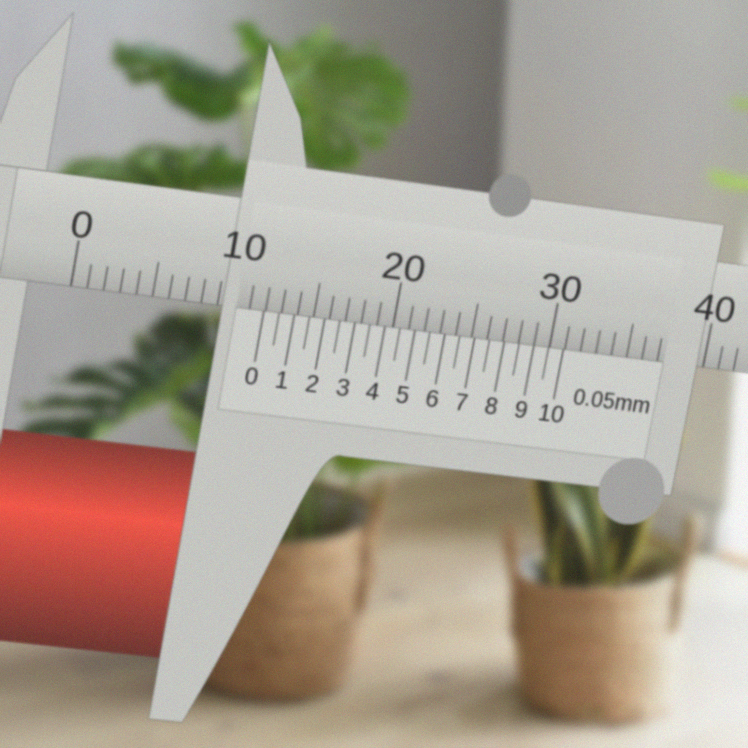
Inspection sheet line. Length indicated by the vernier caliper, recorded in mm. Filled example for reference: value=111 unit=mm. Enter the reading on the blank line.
value=11.9 unit=mm
